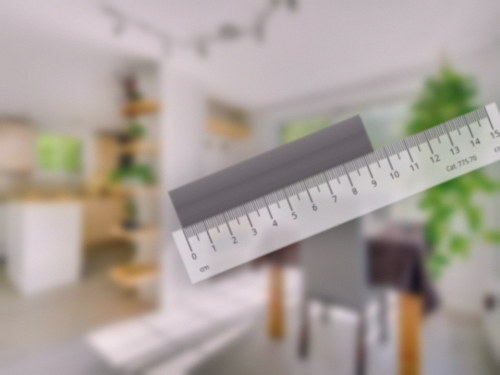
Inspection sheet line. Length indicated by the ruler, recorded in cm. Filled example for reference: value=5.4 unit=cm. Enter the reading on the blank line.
value=9.5 unit=cm
